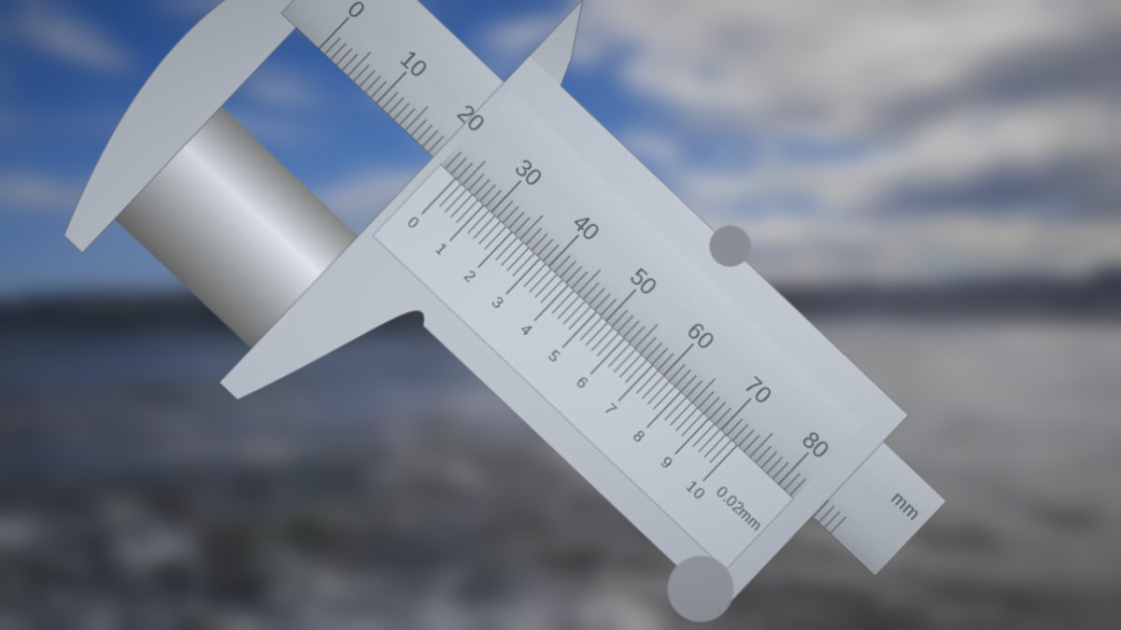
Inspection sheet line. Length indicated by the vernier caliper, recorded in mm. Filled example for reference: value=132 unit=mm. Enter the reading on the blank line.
value=23.8 unit=mm
